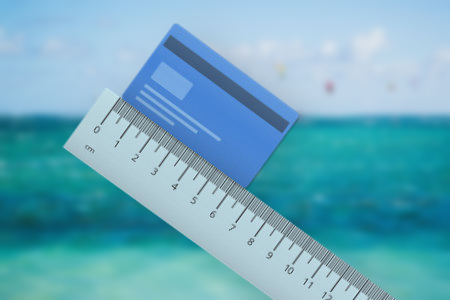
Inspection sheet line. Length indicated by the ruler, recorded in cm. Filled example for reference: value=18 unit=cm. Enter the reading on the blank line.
value=6.5 unit=cm
